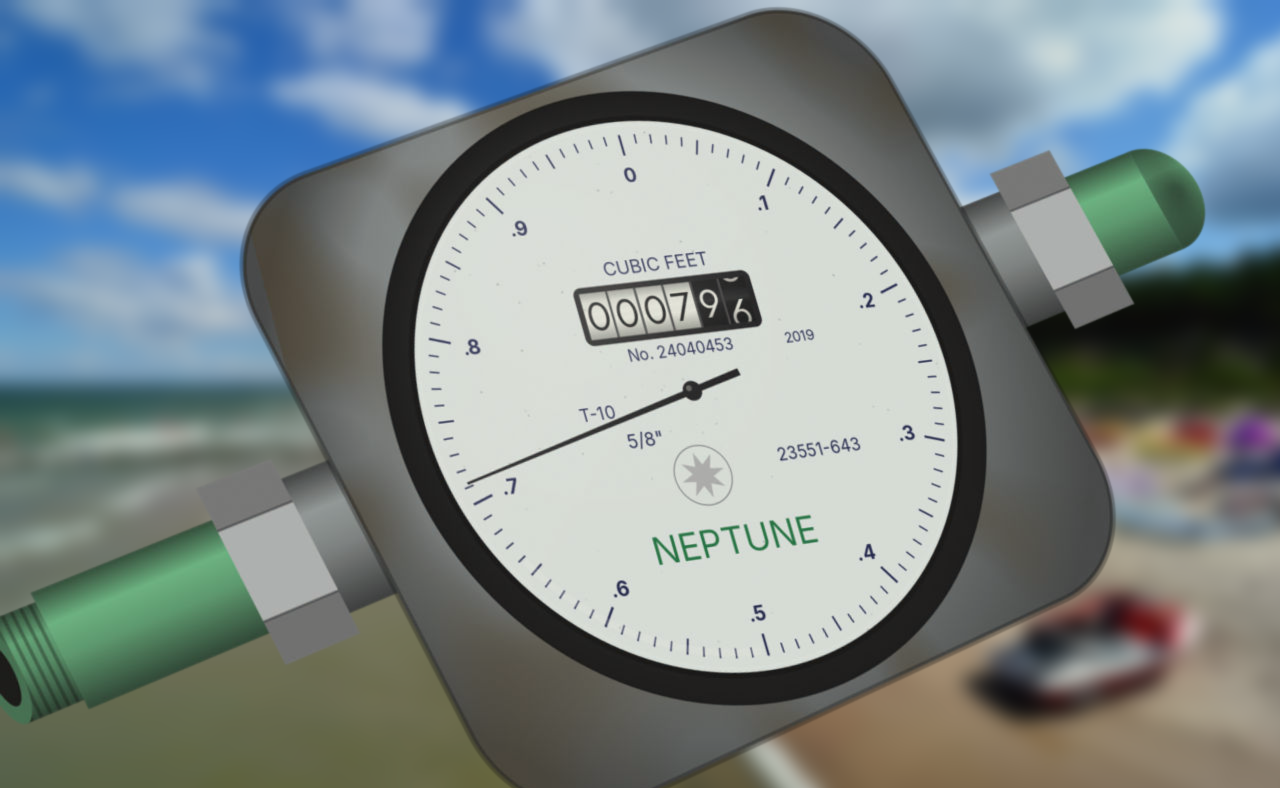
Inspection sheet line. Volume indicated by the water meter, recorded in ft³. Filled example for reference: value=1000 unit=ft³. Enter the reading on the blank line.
value=795.71 unit=ft³
